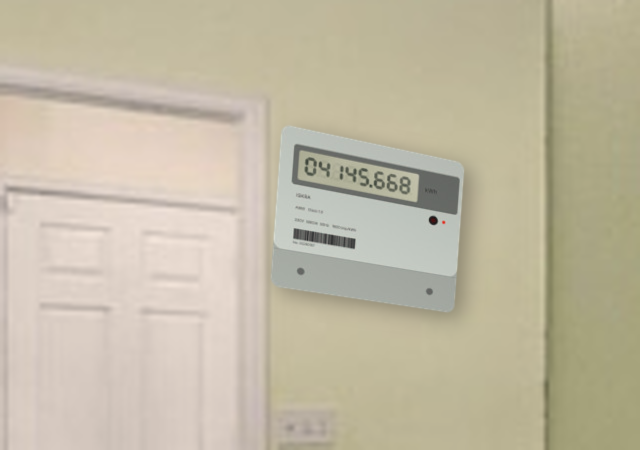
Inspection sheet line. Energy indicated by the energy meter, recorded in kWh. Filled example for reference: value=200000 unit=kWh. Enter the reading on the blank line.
value=4145.668 unit=kWh
